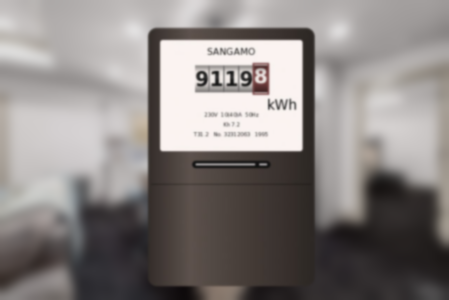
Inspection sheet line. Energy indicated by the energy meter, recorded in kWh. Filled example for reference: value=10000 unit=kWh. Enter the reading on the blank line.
value=9119.8 unit=kWh
